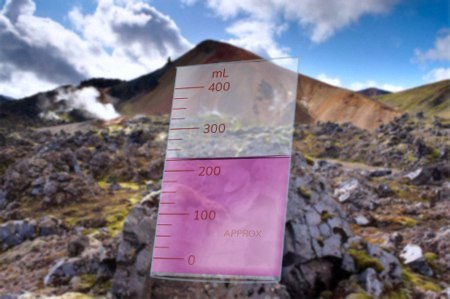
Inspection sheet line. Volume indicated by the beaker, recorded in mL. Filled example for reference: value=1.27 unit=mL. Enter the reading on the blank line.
value=225 unit=mL
